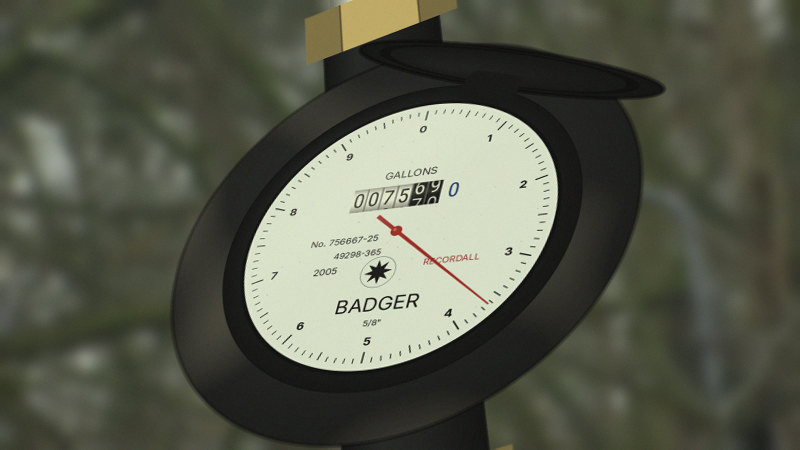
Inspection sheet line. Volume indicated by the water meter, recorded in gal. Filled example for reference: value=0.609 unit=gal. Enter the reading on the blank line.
value=75693.6 unit=gal
